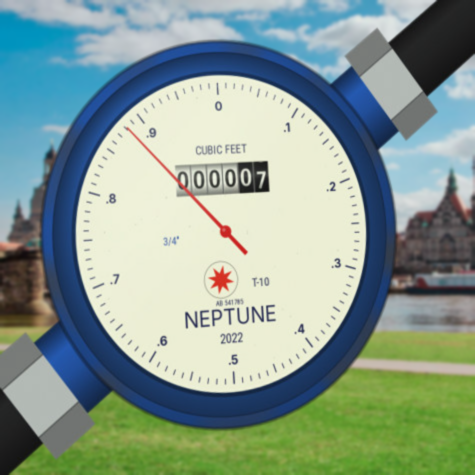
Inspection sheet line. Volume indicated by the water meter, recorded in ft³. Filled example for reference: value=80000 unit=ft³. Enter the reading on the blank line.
value=6.88 unit=ft³
